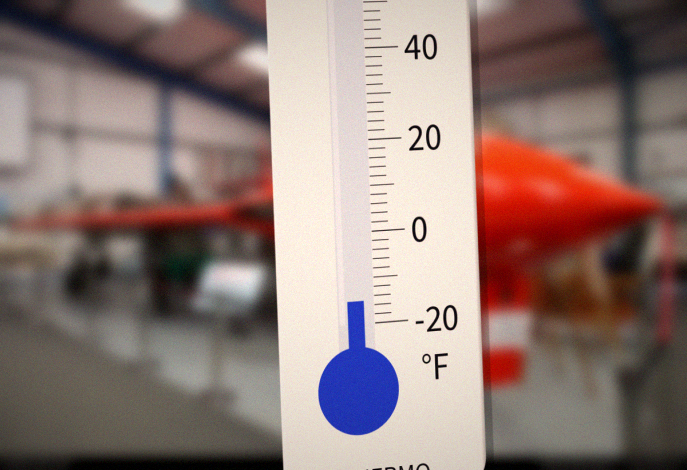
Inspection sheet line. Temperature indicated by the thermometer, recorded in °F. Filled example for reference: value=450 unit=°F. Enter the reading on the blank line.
value=-15 unit=°F
